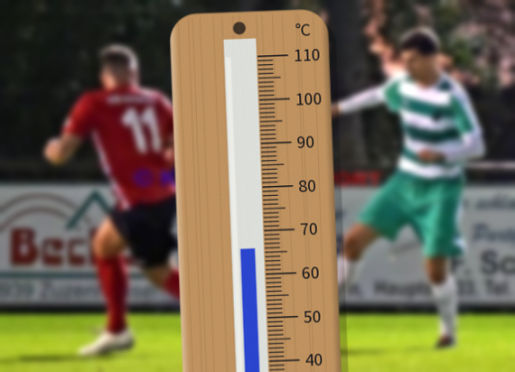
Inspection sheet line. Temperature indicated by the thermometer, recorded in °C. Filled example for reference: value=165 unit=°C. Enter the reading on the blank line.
value=66 unit=°C
